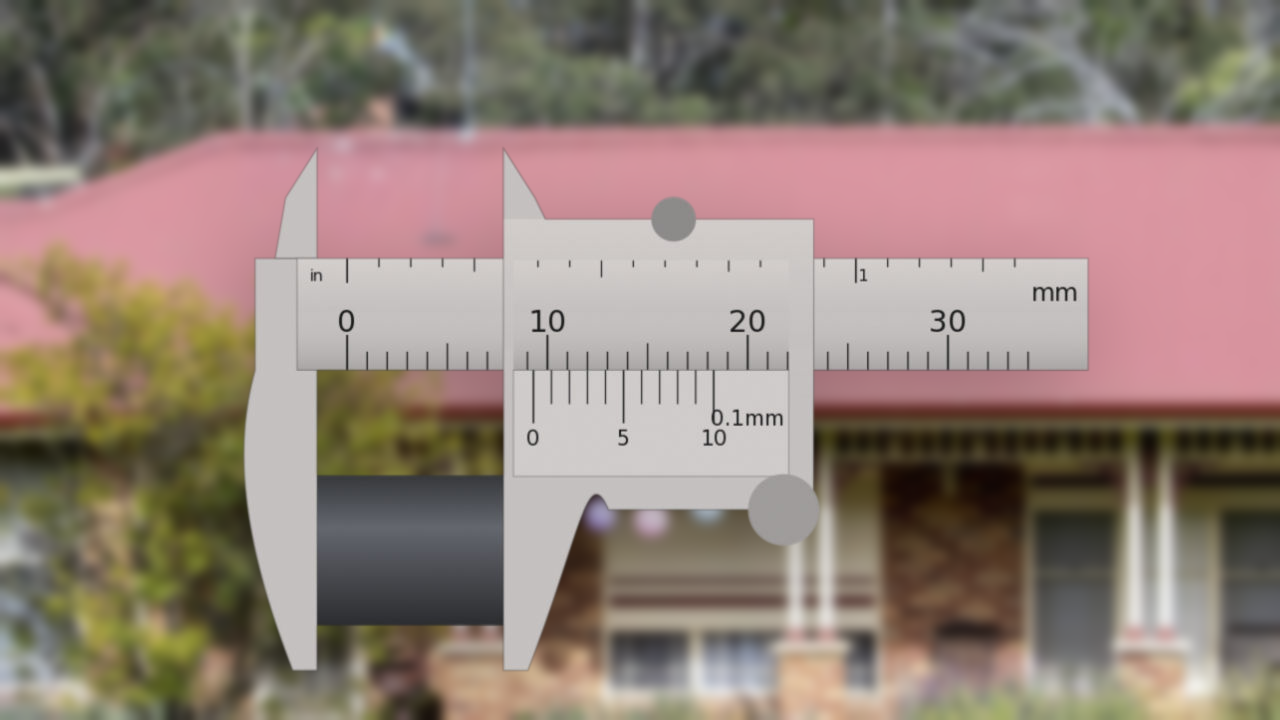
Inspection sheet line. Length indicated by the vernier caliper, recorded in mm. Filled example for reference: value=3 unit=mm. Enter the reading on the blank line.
value=9.3 unit=mm
